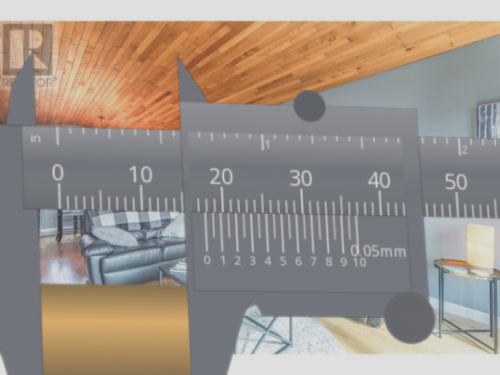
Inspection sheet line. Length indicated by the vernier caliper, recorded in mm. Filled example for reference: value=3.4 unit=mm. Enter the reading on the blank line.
value=17.8 unit=mm
